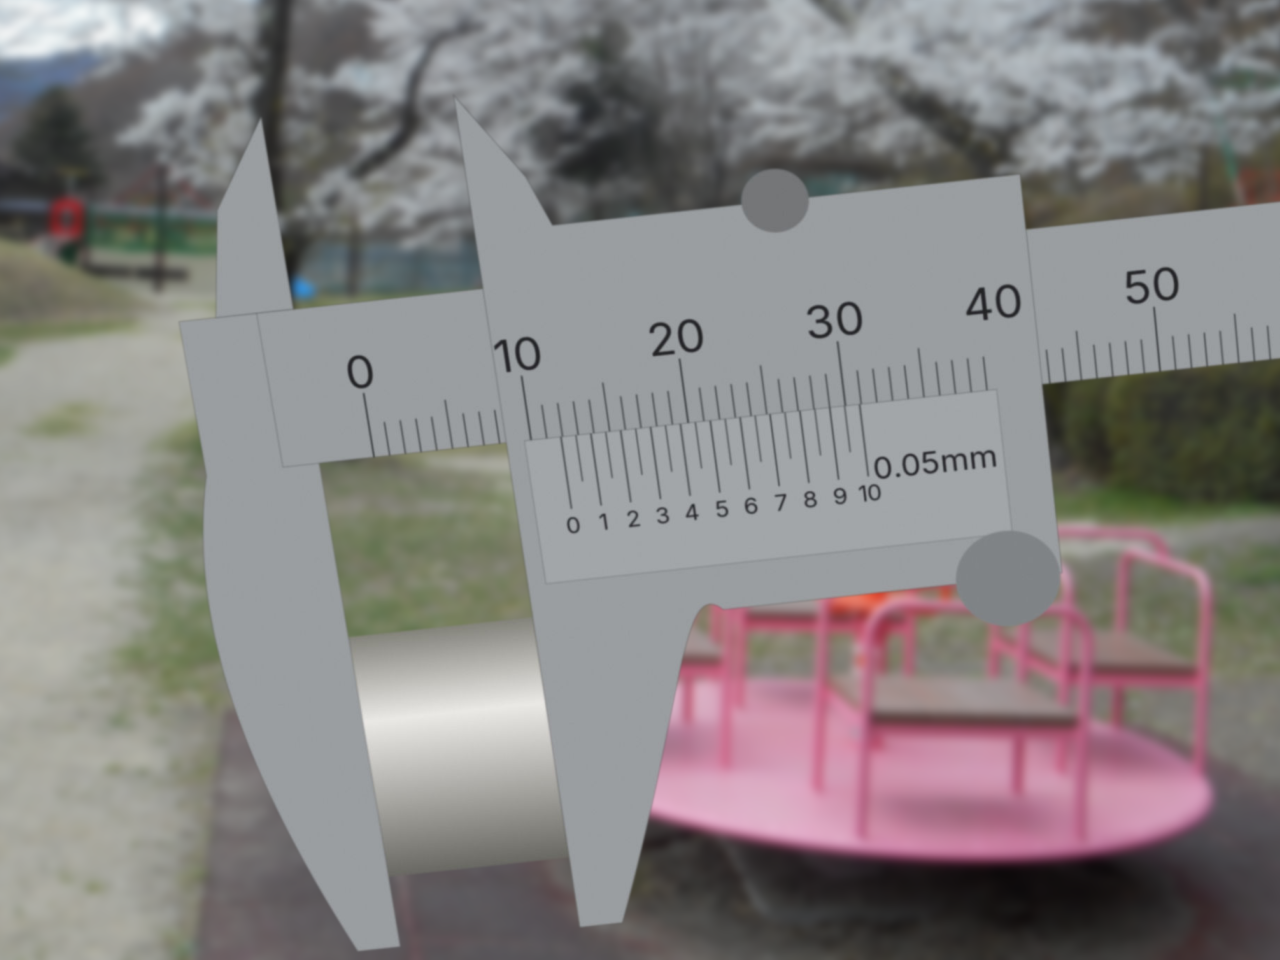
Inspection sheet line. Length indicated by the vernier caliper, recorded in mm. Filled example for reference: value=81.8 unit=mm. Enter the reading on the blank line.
value=11.9 unit=mm
